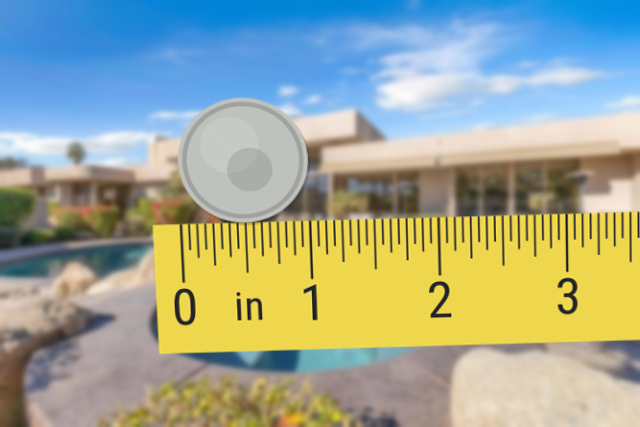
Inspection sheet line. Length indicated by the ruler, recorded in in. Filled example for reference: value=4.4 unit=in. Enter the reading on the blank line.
value=1 unit=in
